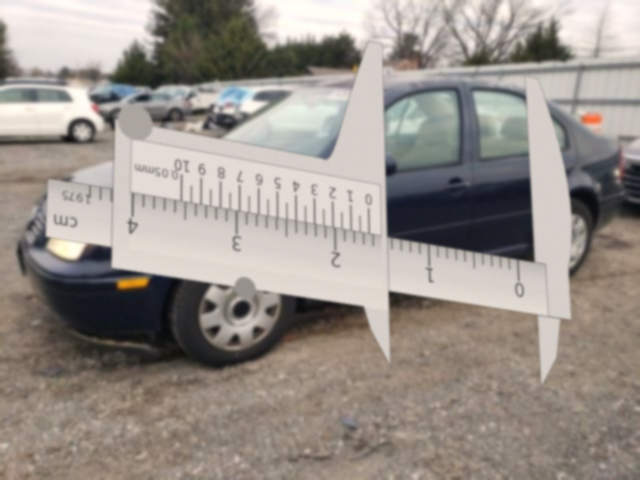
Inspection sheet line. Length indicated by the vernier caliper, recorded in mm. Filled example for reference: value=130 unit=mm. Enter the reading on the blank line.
value=16.4 unit=mm
